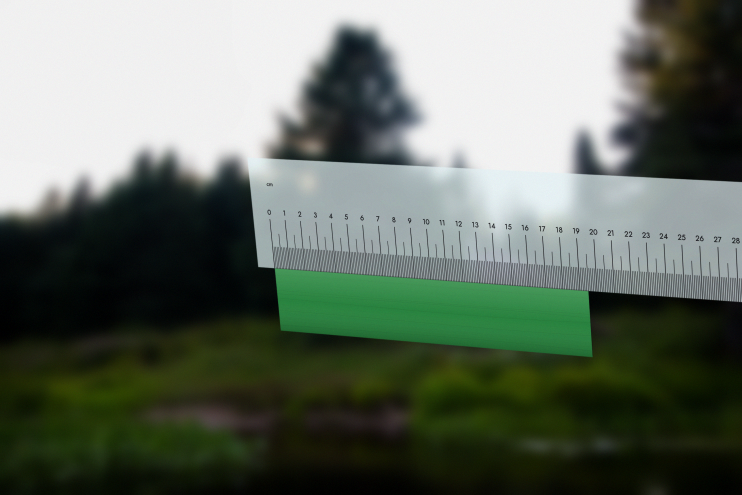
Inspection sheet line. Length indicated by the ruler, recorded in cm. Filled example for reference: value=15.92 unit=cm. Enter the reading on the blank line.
value=19.5 unit=cm
